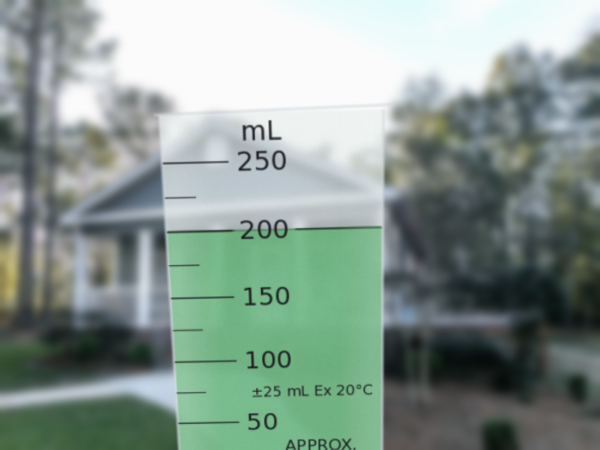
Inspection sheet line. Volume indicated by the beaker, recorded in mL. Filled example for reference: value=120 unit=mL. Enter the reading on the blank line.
value=200 unit=mL
